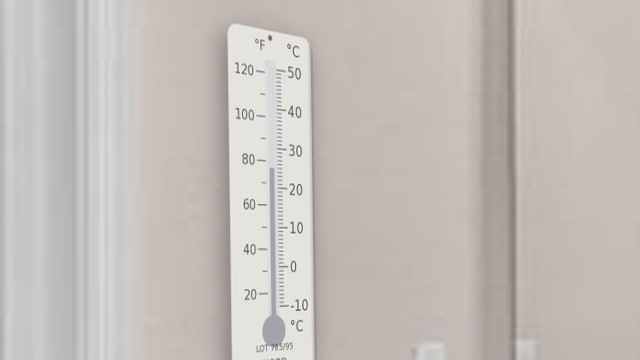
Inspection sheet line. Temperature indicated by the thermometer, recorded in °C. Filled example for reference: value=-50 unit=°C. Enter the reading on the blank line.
value=25 unit=°C
